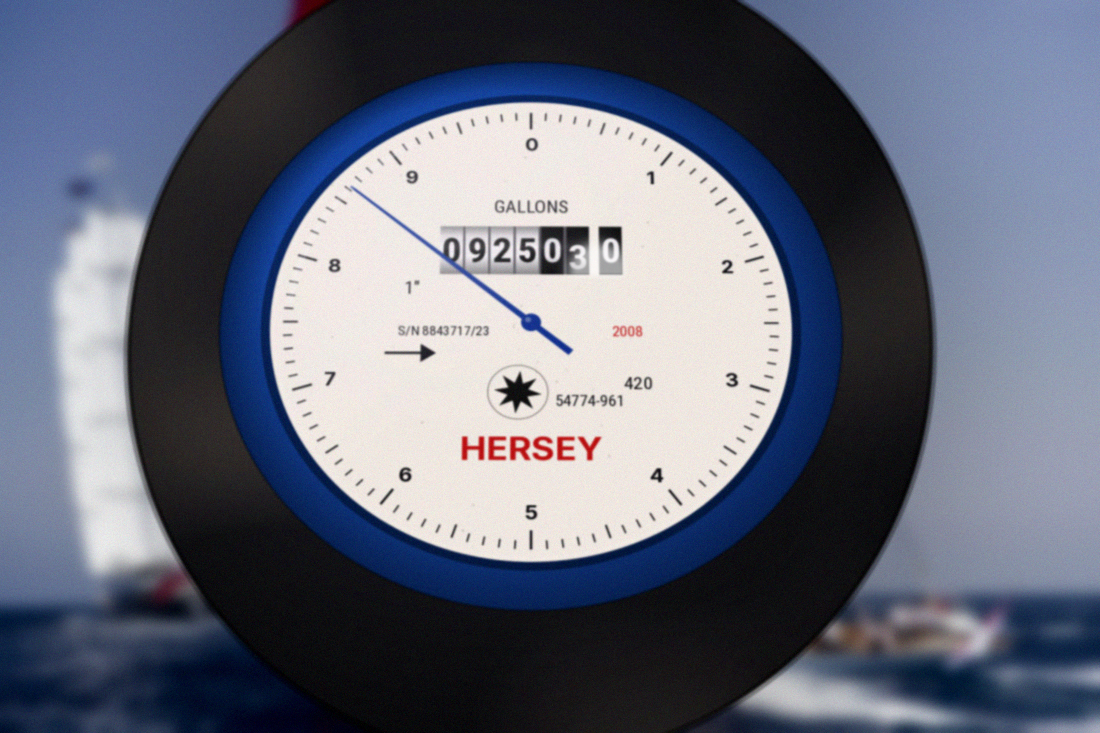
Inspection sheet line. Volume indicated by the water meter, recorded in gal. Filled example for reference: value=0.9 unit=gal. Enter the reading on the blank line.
value=925028.6 unit=gal
